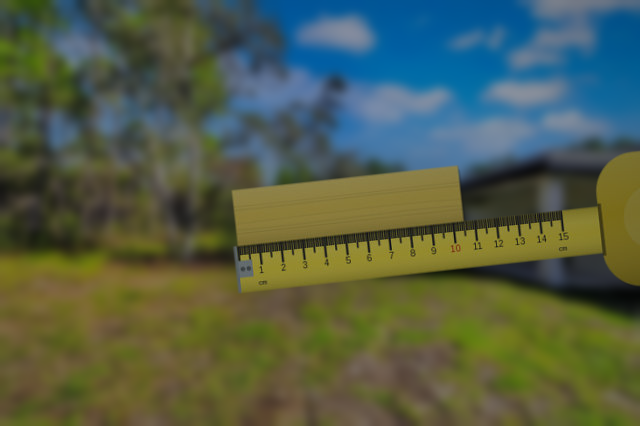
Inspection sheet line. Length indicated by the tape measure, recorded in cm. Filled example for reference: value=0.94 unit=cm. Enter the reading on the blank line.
value=10.5 unit=cm
